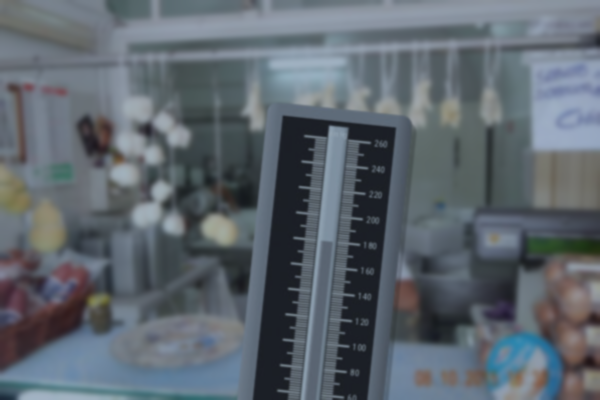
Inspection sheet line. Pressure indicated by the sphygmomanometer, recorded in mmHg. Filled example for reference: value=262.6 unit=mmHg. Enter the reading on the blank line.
value=180 unit=mmHg
